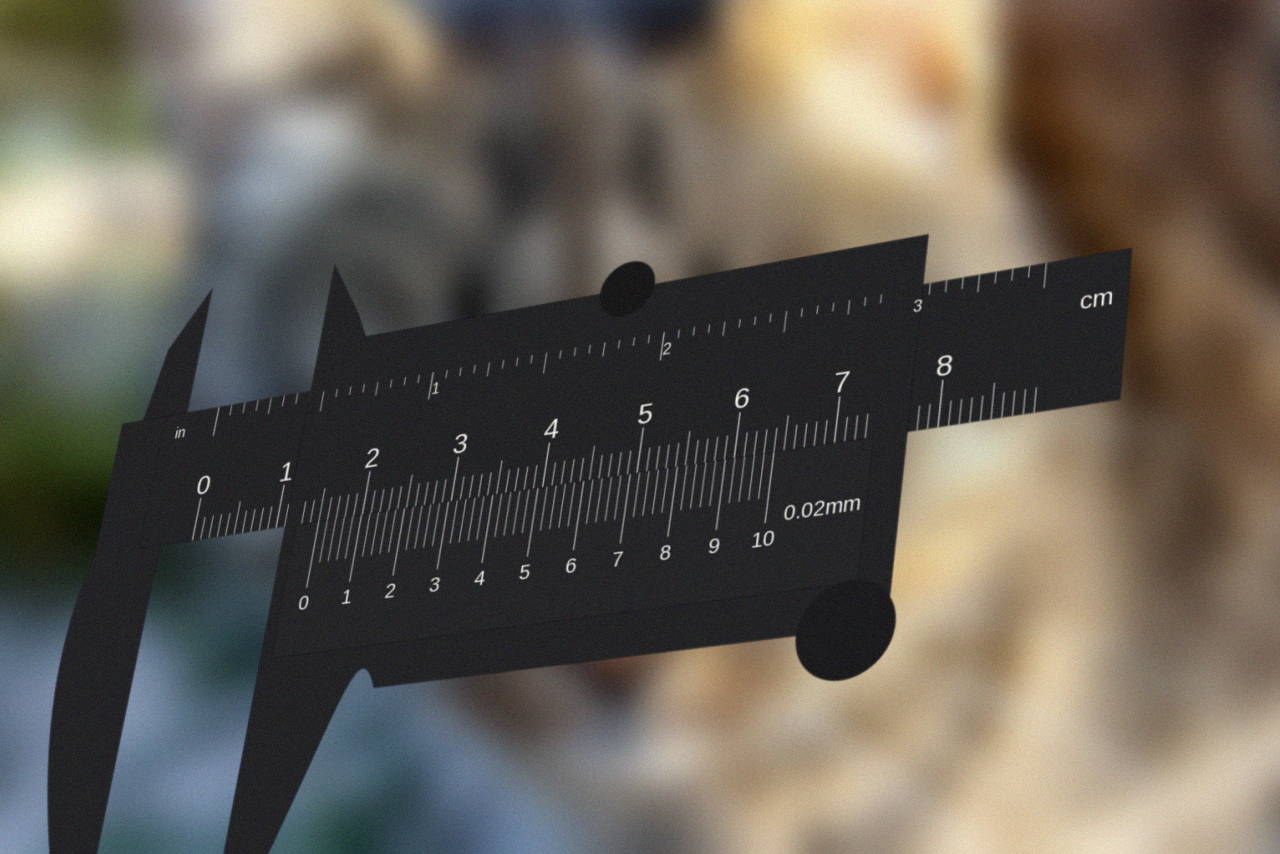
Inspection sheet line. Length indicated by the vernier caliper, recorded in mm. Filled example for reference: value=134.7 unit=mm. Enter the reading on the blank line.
value=15.0 unit=mm
